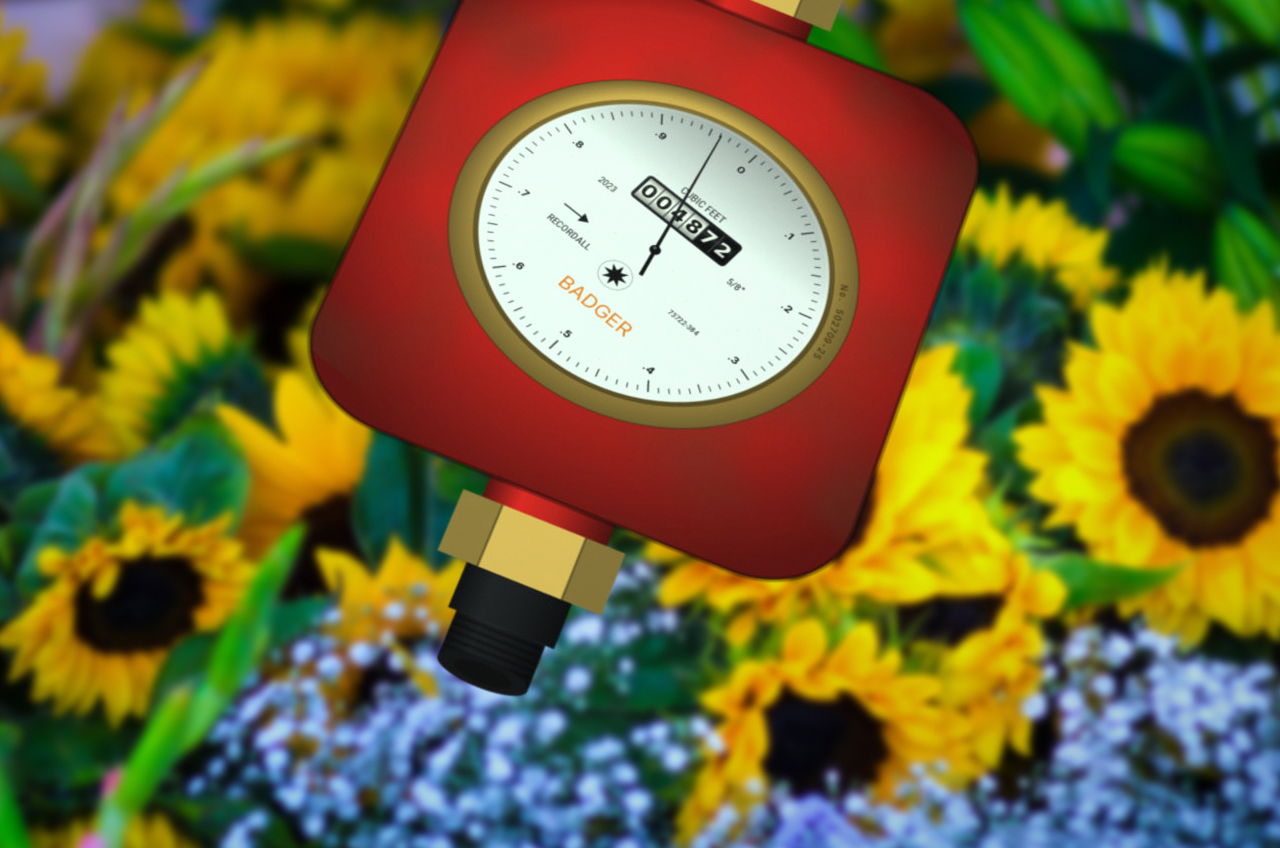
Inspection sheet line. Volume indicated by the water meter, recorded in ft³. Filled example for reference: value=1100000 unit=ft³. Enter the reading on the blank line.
value=4871.96 unit=ft³
